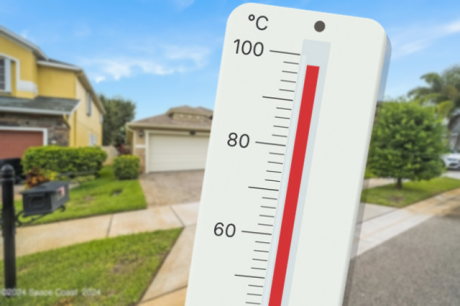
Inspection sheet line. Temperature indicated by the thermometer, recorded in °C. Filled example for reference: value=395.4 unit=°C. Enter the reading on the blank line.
value=98 unit=°C
